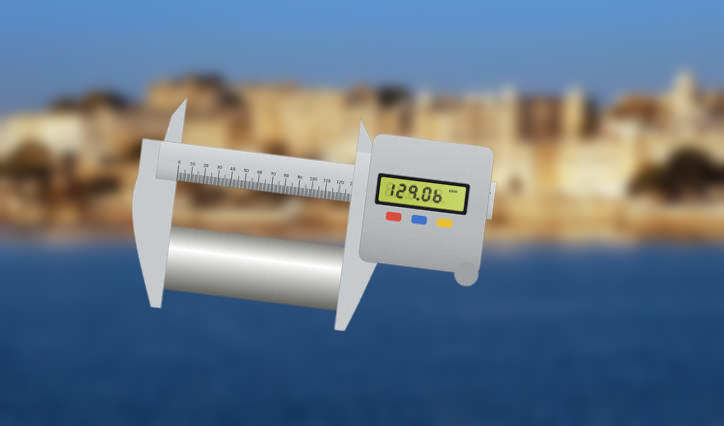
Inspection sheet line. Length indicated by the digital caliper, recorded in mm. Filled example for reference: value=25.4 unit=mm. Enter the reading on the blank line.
value=129.06 unit=mm
